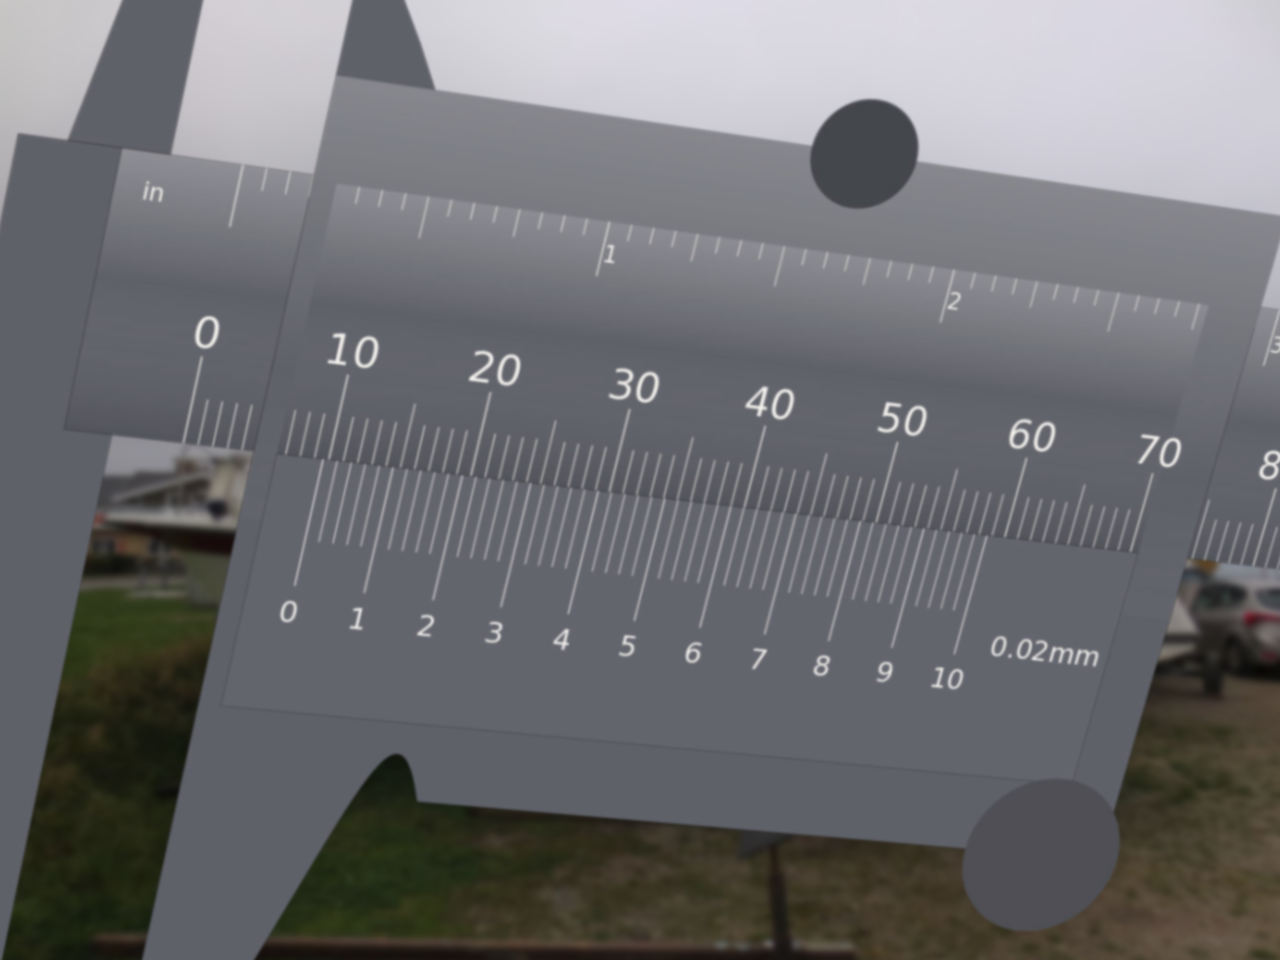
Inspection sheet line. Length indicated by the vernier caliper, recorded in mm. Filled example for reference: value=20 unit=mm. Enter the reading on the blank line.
value=9.6 unit=mm
